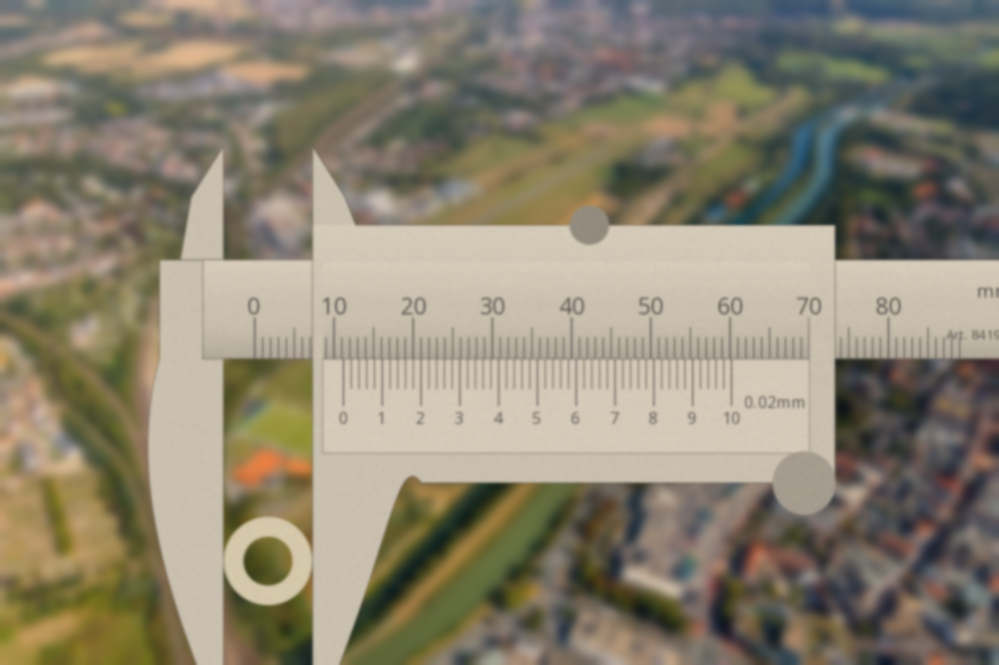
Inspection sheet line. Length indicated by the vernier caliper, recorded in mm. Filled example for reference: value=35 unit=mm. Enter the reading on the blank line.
value=11.2 unit=mm
